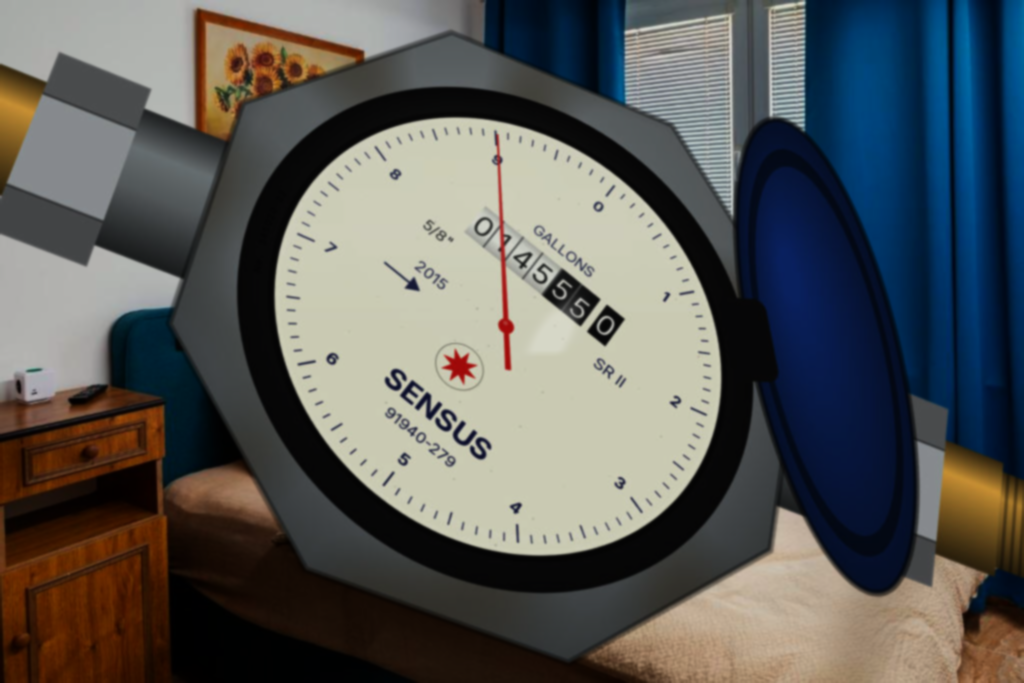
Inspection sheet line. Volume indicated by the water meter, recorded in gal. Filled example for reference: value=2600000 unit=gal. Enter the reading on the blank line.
value=145549.0 unit=gal
